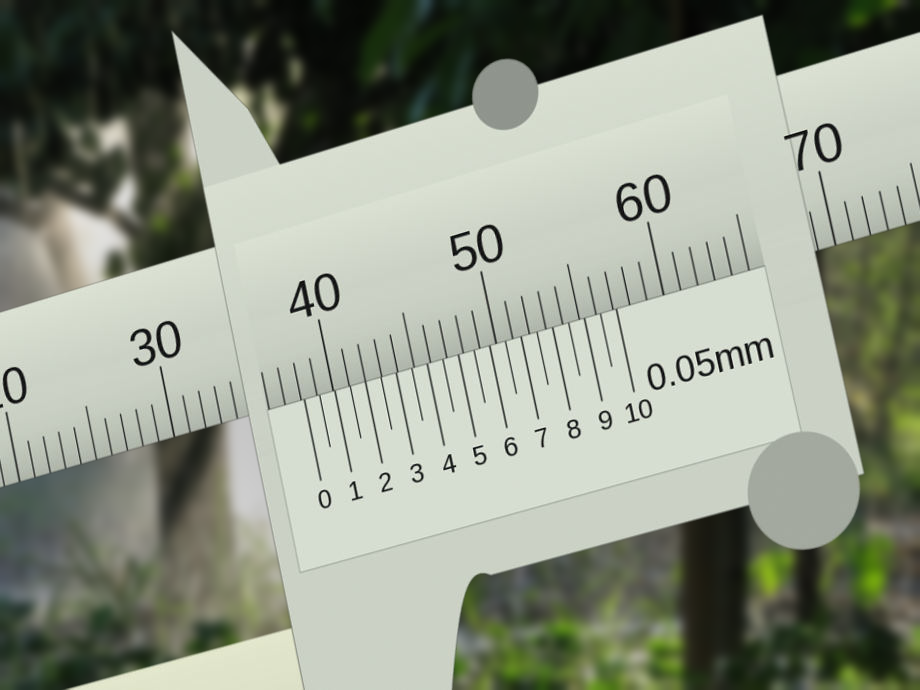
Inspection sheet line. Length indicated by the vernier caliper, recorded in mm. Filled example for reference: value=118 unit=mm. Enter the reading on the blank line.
value=38.2 unit=mm
